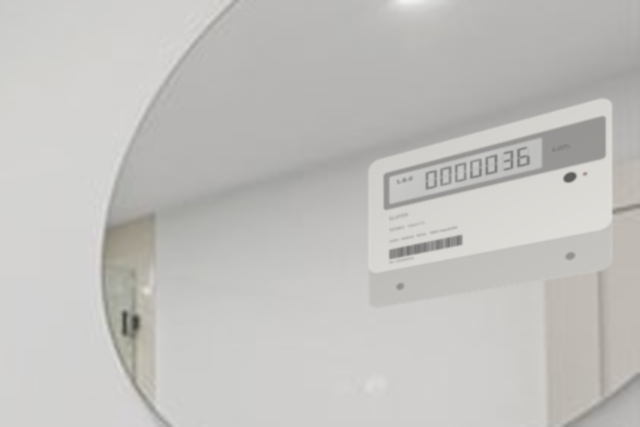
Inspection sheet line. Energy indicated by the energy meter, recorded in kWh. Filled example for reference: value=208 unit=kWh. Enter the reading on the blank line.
value=36 unit=kWh
